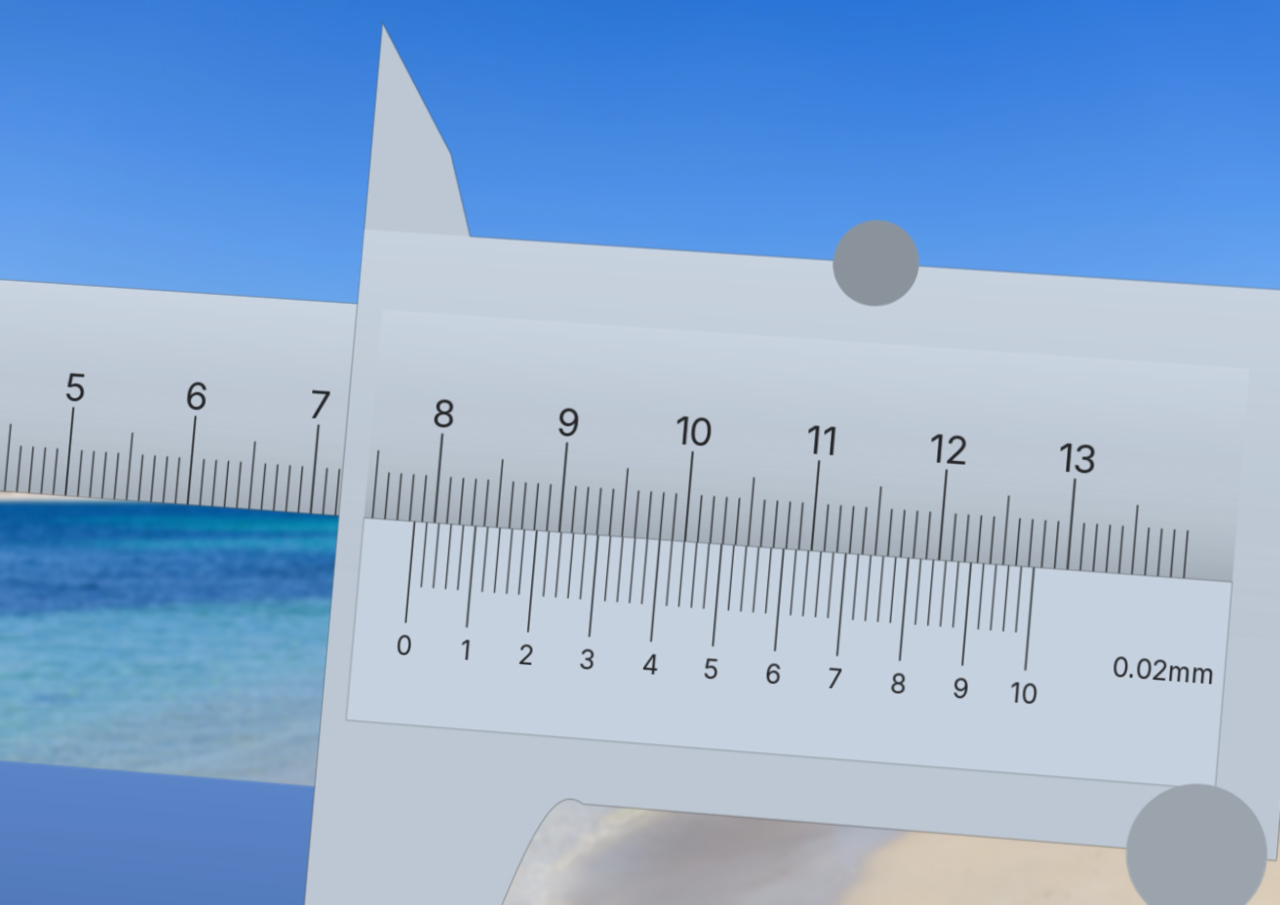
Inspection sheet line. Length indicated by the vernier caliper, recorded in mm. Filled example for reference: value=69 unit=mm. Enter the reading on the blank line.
value=78.4 unit=mm
